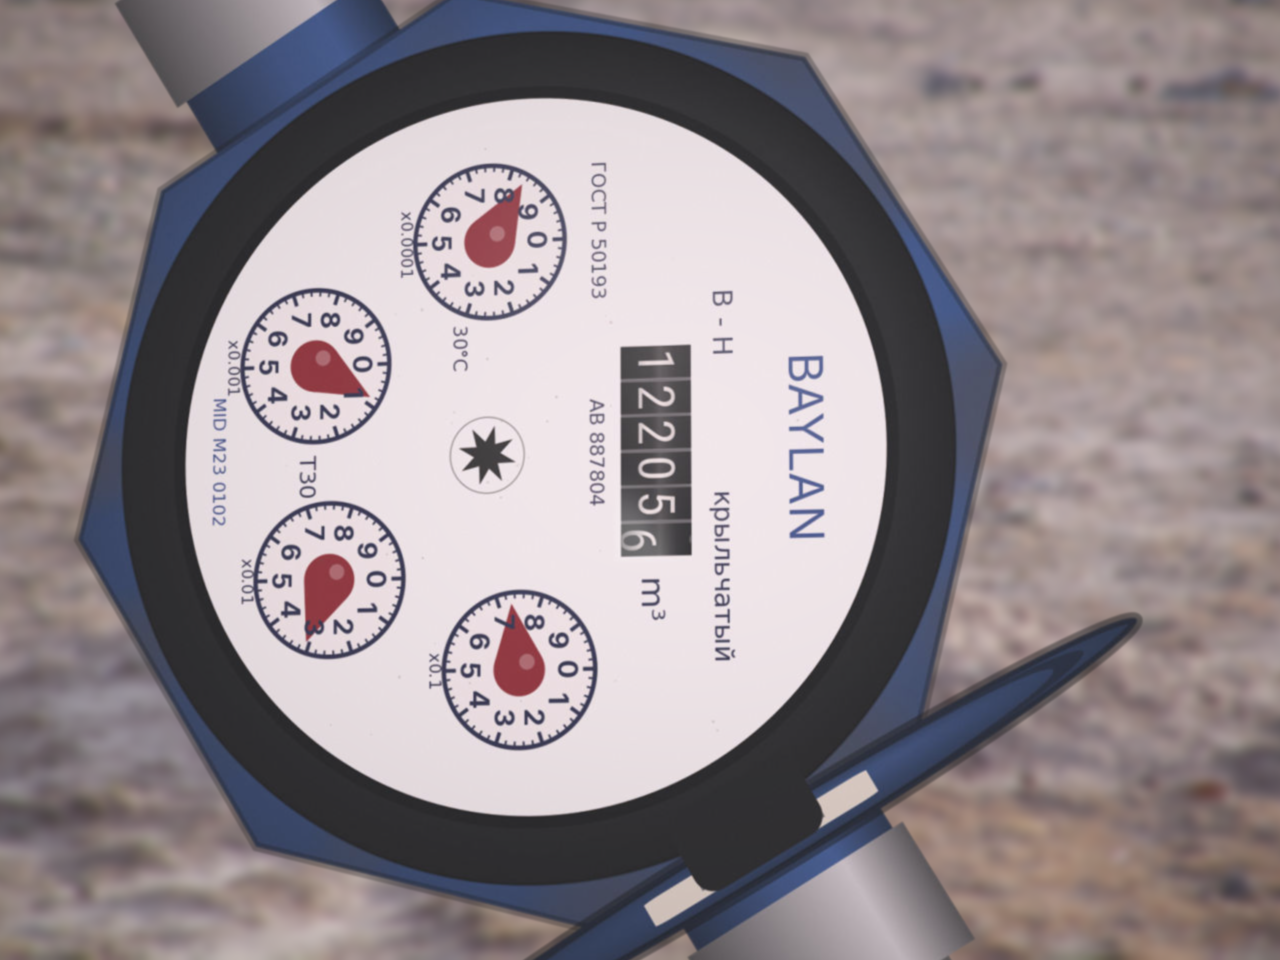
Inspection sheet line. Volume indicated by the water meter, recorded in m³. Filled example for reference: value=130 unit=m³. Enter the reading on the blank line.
value=122055.7308 unit=m³
